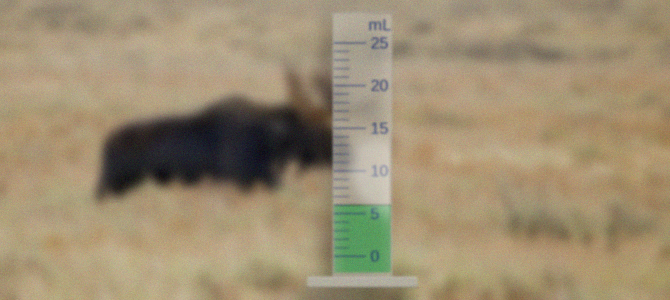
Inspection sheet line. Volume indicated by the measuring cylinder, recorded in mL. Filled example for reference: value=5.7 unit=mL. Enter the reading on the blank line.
value=6 unit=mL
